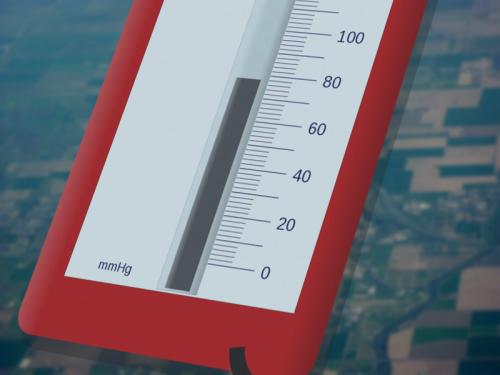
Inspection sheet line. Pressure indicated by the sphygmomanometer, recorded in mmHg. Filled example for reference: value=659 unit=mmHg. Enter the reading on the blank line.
value=78 unit=mmHg
